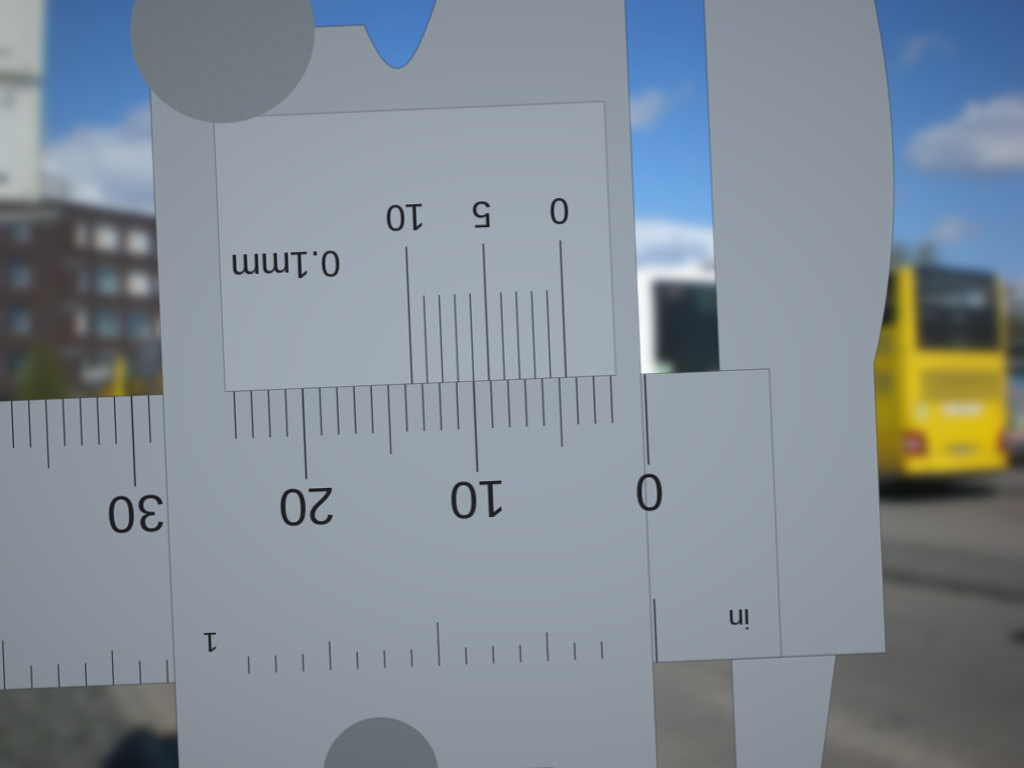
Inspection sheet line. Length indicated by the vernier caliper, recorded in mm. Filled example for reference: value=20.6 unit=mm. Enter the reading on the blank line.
value=4.6 unit=mm
